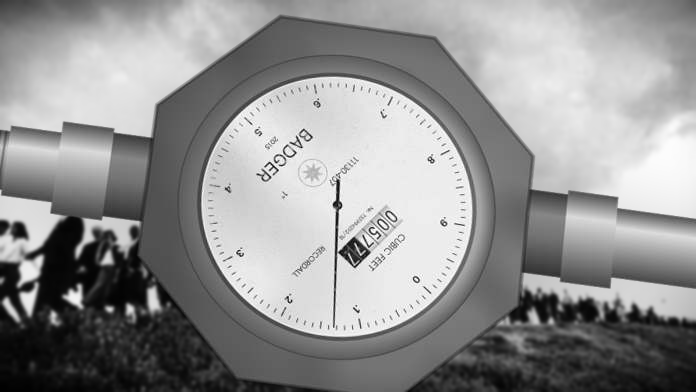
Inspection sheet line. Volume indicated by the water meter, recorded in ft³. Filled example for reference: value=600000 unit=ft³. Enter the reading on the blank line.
value=5777.13 unit=ft³
